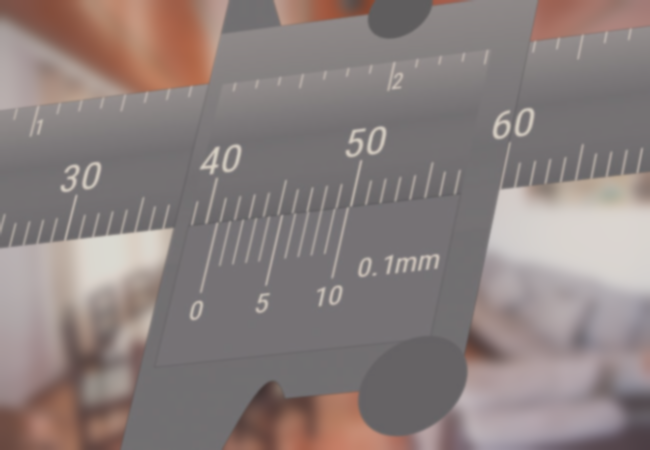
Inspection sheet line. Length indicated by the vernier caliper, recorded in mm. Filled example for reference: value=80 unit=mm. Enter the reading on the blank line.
value=40.8 unit=mm
